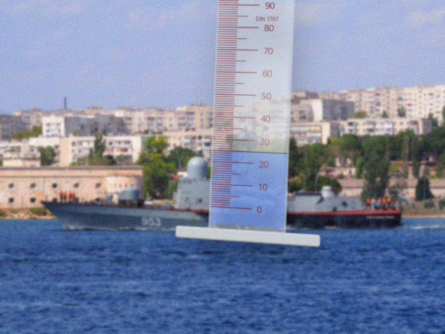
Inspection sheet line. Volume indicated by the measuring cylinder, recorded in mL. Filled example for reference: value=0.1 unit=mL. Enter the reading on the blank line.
value=25 unit=mL
